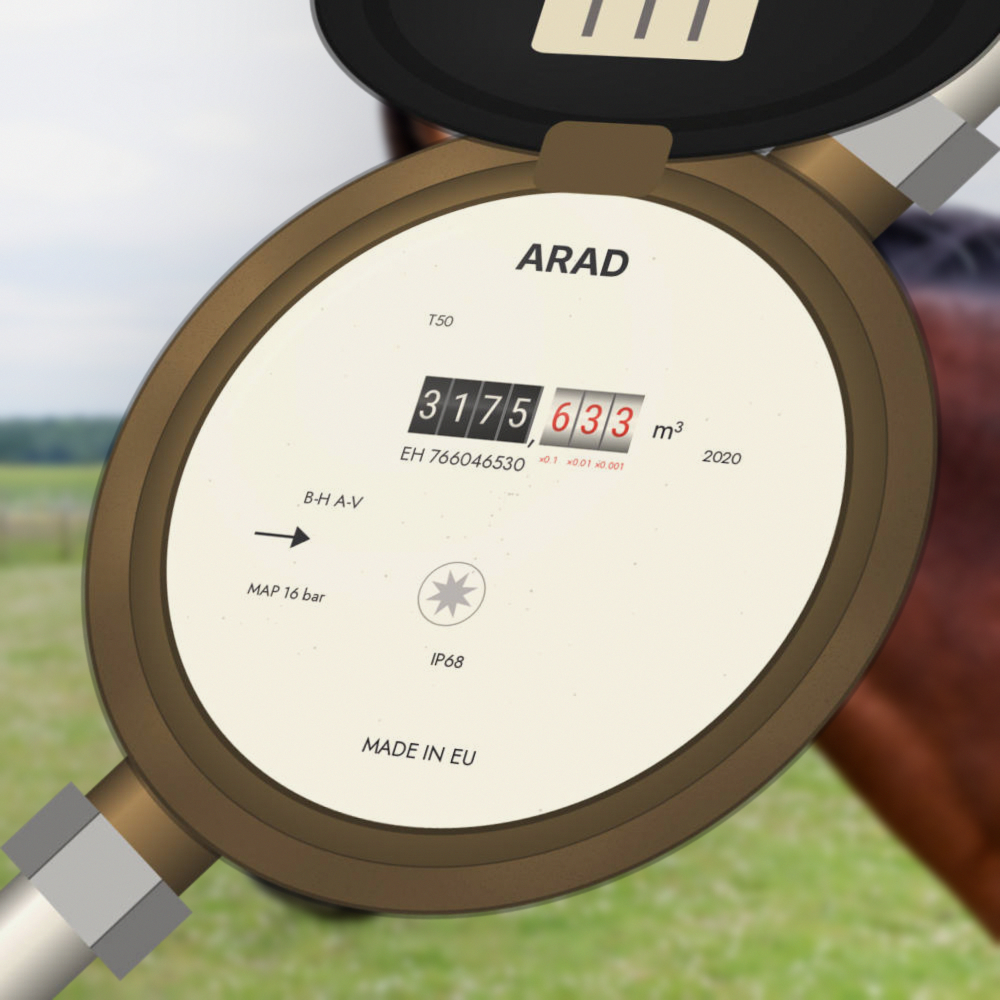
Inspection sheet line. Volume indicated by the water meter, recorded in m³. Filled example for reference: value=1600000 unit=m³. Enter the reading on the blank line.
value=3175.633 unit=m³
